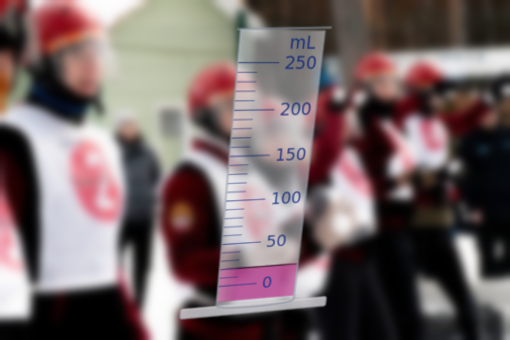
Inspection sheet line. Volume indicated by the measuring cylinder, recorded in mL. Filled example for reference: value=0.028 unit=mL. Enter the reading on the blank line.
value=20 unit=mL
